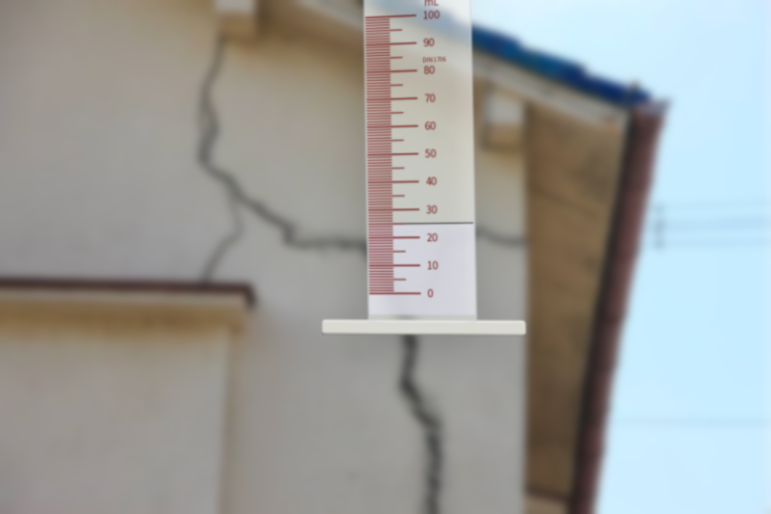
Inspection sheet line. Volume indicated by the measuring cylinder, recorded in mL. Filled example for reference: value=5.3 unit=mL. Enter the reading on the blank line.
value=25 unit=mL
